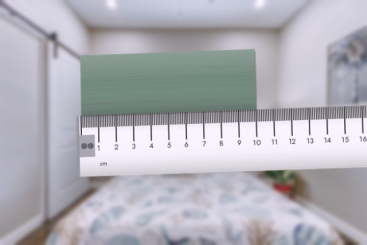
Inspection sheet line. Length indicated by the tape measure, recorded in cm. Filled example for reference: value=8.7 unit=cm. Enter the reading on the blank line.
value=10 unit=cm
